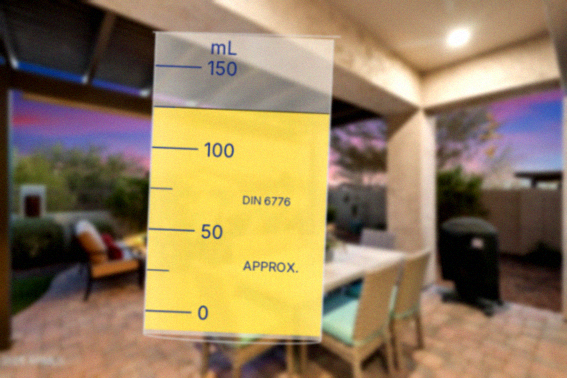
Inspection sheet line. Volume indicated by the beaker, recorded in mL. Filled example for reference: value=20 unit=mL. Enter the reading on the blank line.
value=125 unit=mL
